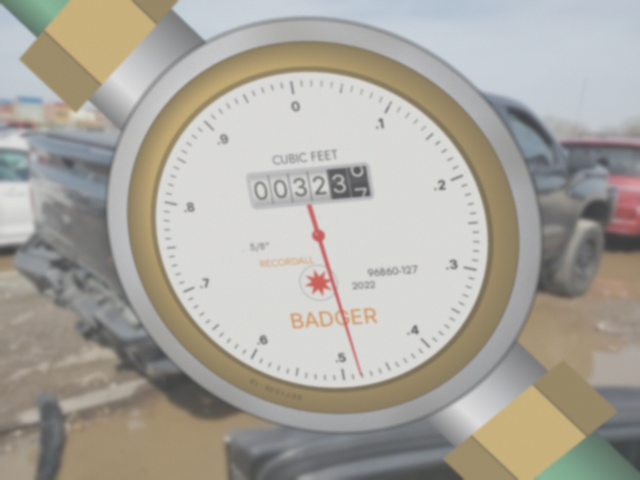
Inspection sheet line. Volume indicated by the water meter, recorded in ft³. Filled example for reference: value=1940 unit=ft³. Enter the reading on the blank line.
value=3236.48 unit=ft³
